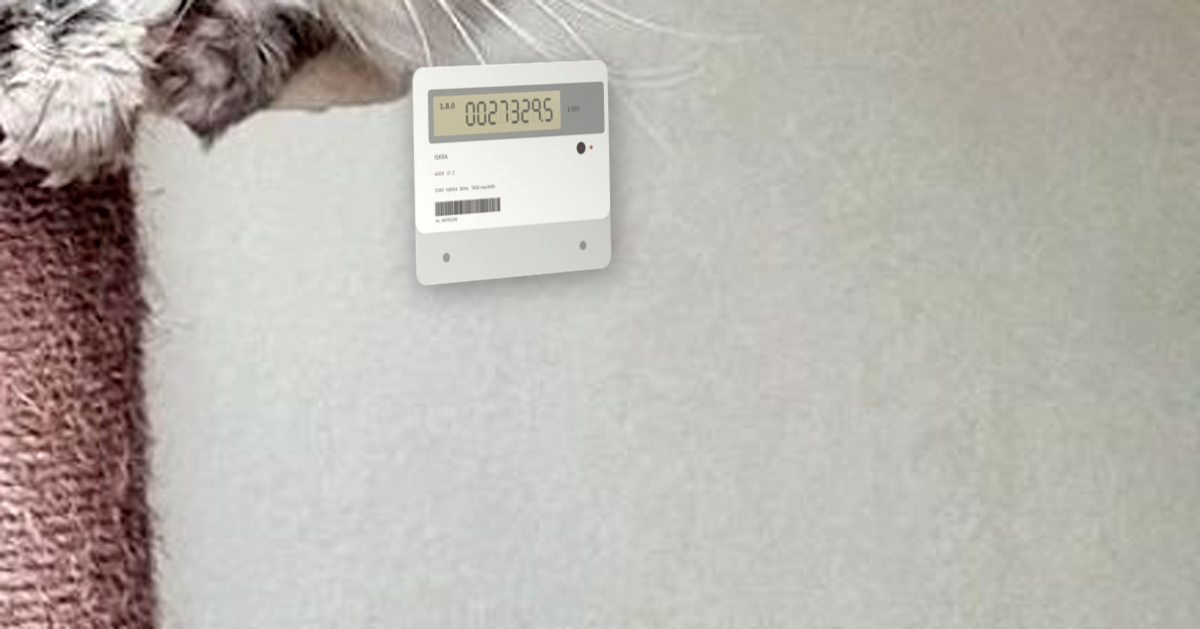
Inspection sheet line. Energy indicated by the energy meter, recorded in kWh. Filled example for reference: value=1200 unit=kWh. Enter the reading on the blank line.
value=27329.5 unit=kWh
